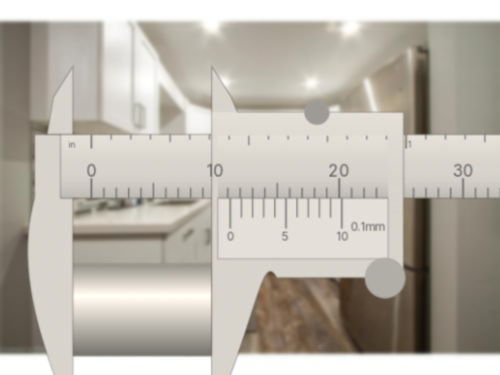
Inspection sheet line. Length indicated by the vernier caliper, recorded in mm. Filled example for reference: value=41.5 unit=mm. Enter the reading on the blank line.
value=11.2 unit=mm
